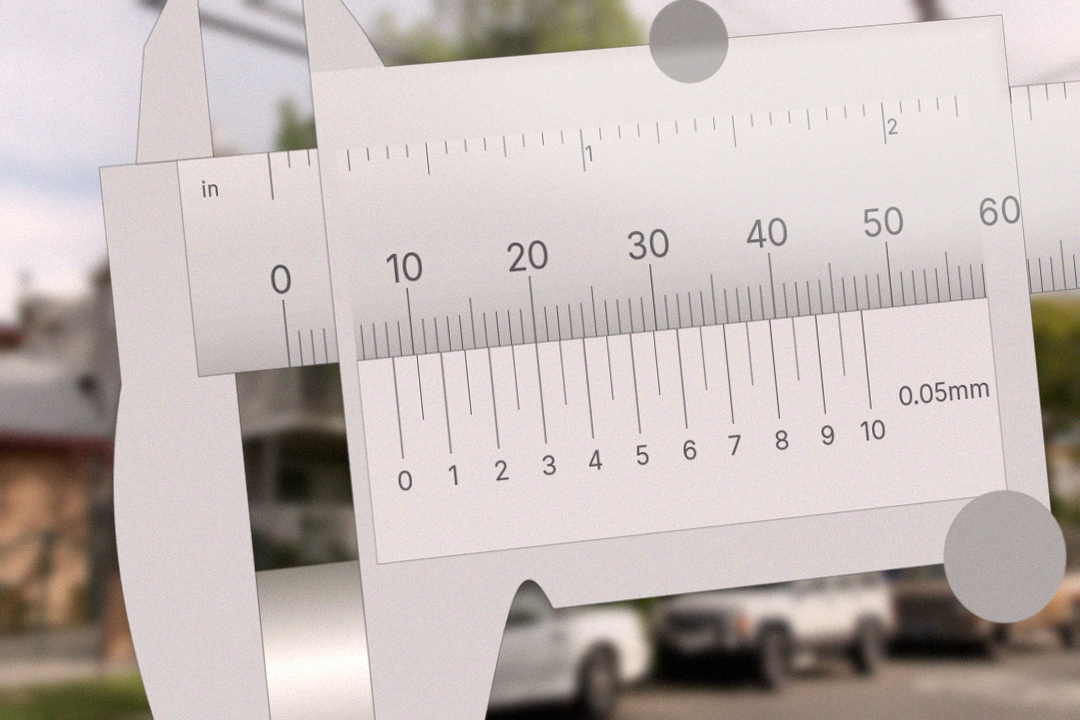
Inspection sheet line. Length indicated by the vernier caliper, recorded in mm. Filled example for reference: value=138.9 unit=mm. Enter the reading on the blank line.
value=8.3 unit=mm
